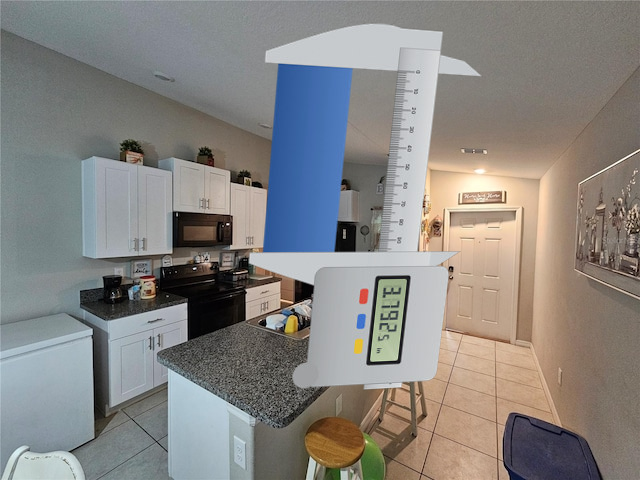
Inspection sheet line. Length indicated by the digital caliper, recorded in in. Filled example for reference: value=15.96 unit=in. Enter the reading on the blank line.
value=3.7925 unit=in
